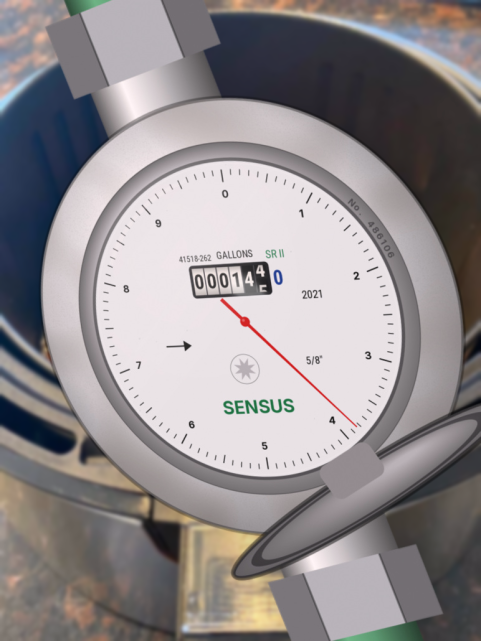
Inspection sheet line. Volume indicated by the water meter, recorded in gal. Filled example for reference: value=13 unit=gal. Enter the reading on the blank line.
value=1443.8 unit=gal
